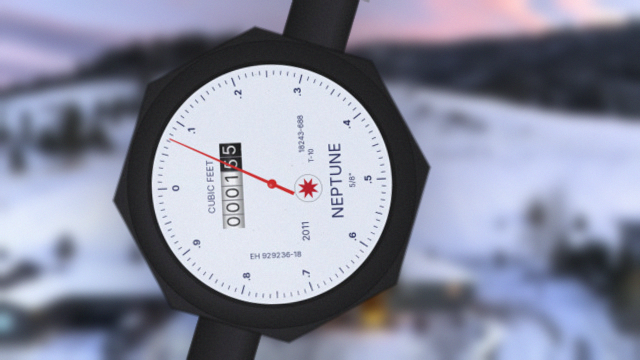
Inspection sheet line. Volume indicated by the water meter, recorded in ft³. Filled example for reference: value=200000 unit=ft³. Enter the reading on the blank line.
value=155.07 unit=ft³
